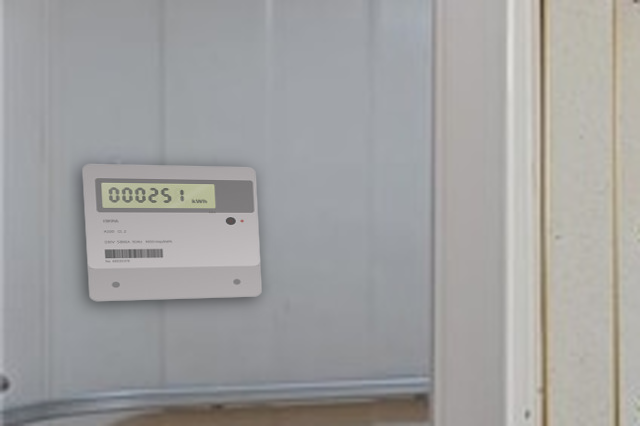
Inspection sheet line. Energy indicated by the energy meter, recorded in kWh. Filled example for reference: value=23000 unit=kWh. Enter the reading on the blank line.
value=251 unit=kWh
